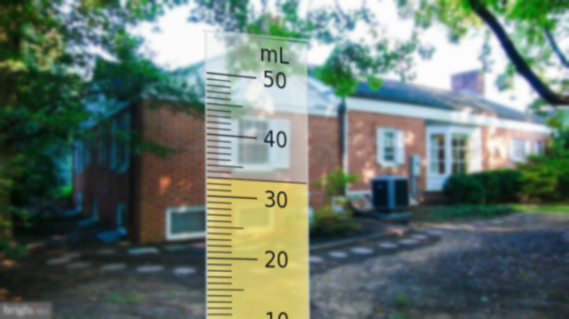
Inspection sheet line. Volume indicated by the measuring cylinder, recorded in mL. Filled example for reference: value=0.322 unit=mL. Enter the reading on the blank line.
value=33 unit=mL
